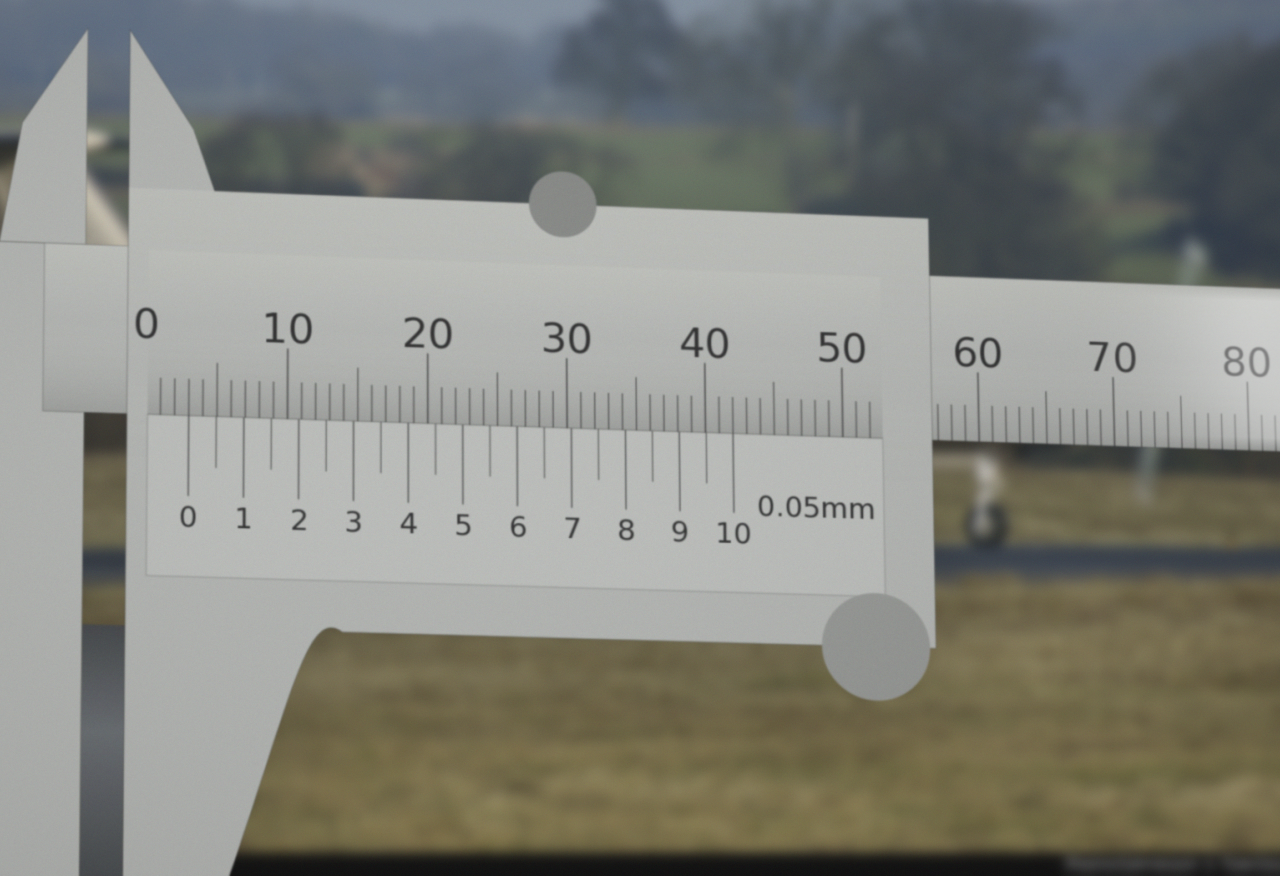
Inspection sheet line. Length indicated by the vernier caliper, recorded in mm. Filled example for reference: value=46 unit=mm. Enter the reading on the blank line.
value=3.0 unit=mm
